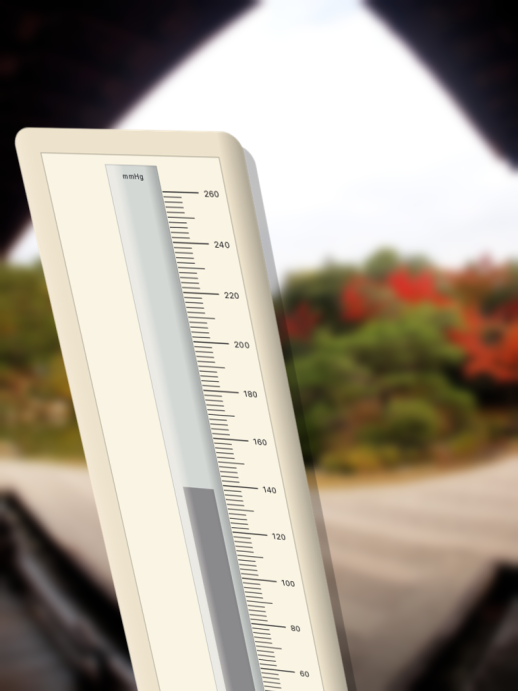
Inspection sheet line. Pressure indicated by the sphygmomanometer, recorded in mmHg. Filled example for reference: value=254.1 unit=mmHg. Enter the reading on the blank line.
value=138 unit=mmHg
